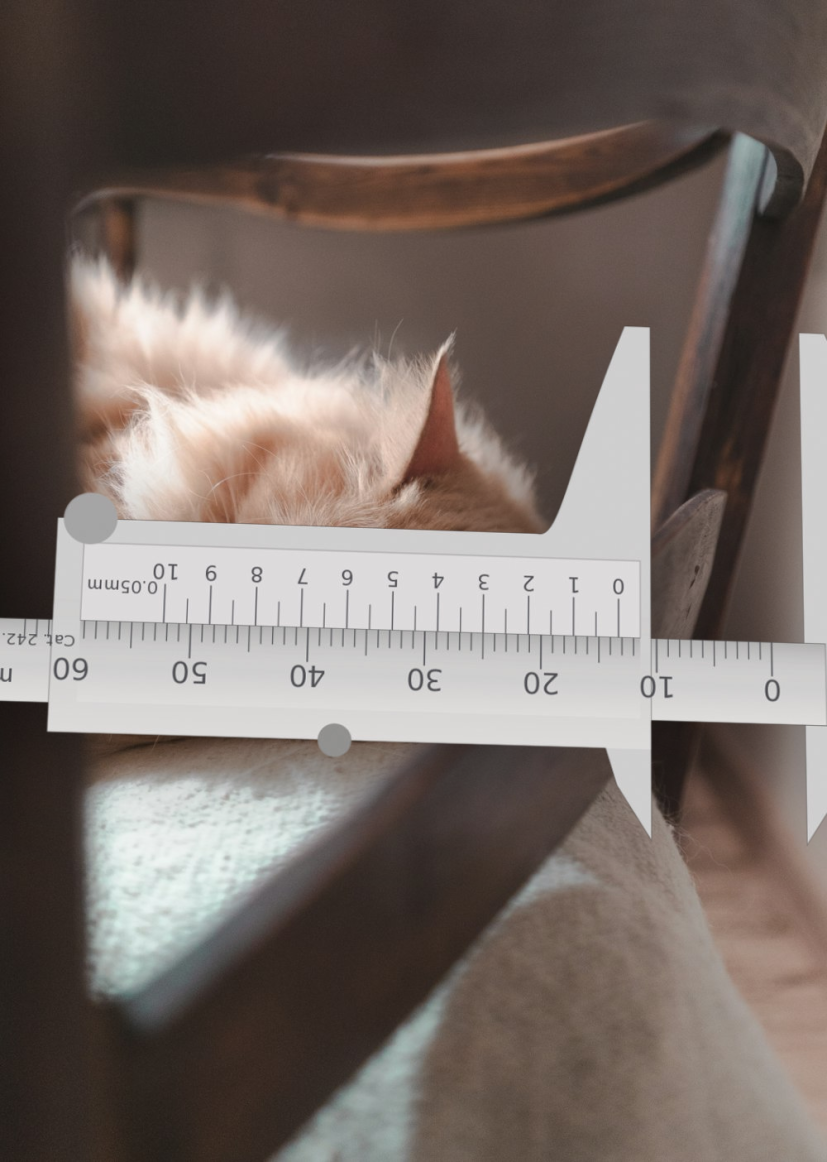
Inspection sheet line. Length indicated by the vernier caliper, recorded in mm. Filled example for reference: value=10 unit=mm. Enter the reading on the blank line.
value=13.3 unit=mm
